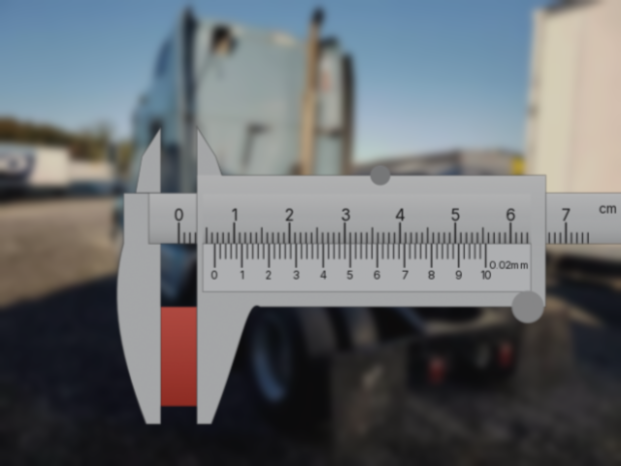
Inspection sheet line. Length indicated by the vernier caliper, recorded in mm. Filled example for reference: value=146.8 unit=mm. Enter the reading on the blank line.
value=6.5 unit=mm
